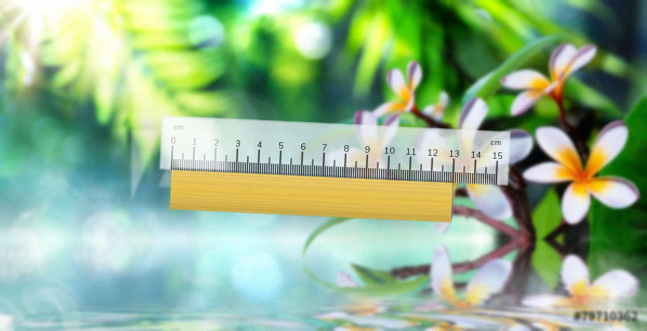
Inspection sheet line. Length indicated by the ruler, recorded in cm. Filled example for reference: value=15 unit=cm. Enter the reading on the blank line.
value=13 unit=cm
